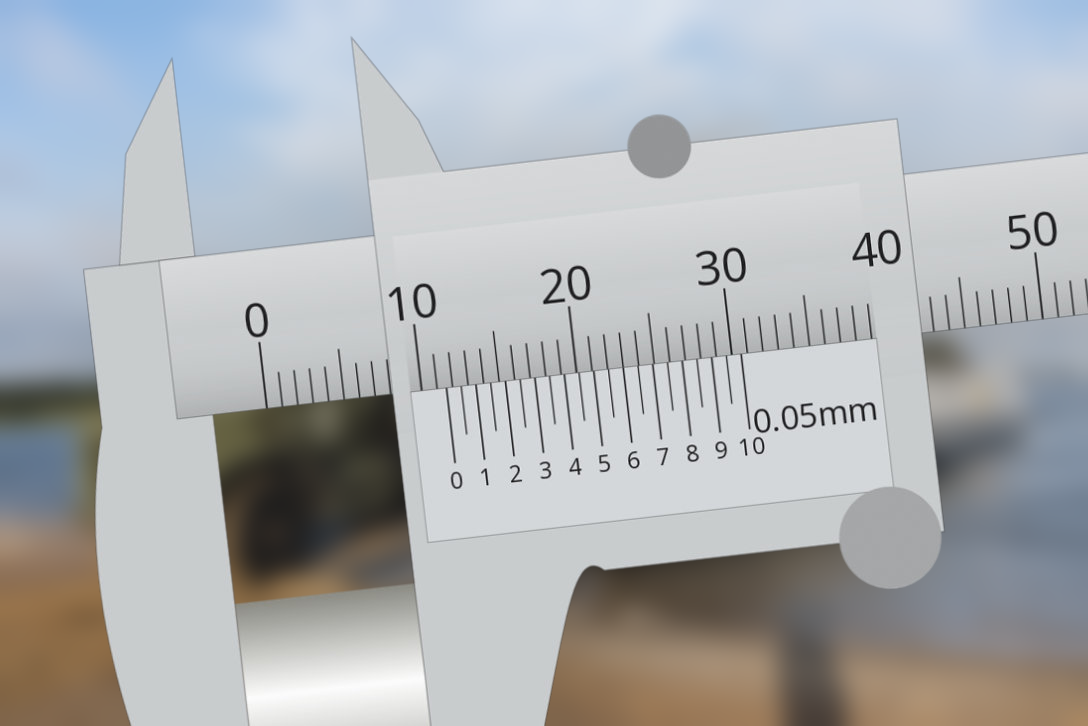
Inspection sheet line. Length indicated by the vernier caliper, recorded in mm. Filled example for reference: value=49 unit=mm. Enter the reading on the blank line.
value=11.6 unit=mm
